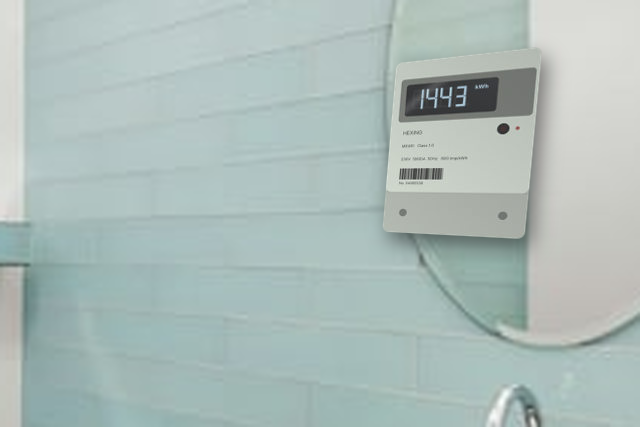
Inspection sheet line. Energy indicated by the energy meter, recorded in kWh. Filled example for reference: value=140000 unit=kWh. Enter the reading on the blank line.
value=1443 unit=kWh
